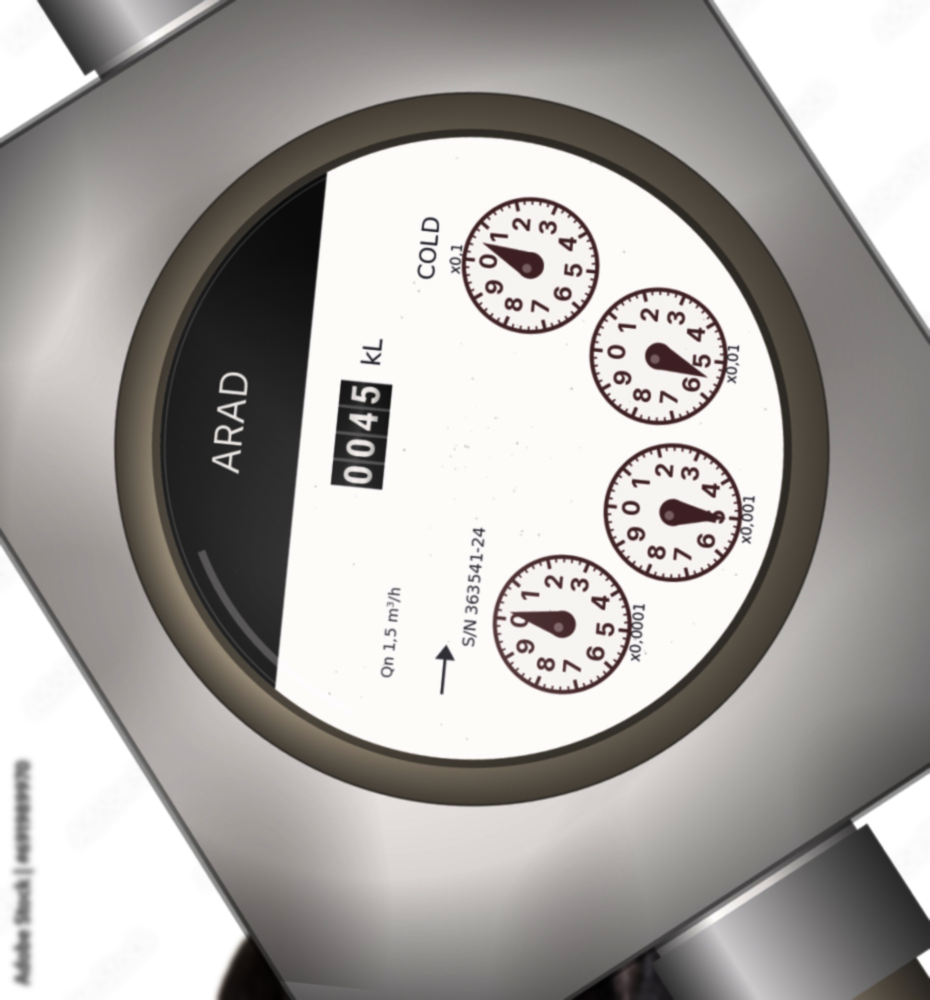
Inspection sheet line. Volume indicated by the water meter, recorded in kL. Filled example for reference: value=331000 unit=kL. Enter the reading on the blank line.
value=45.0550 unit=kL
